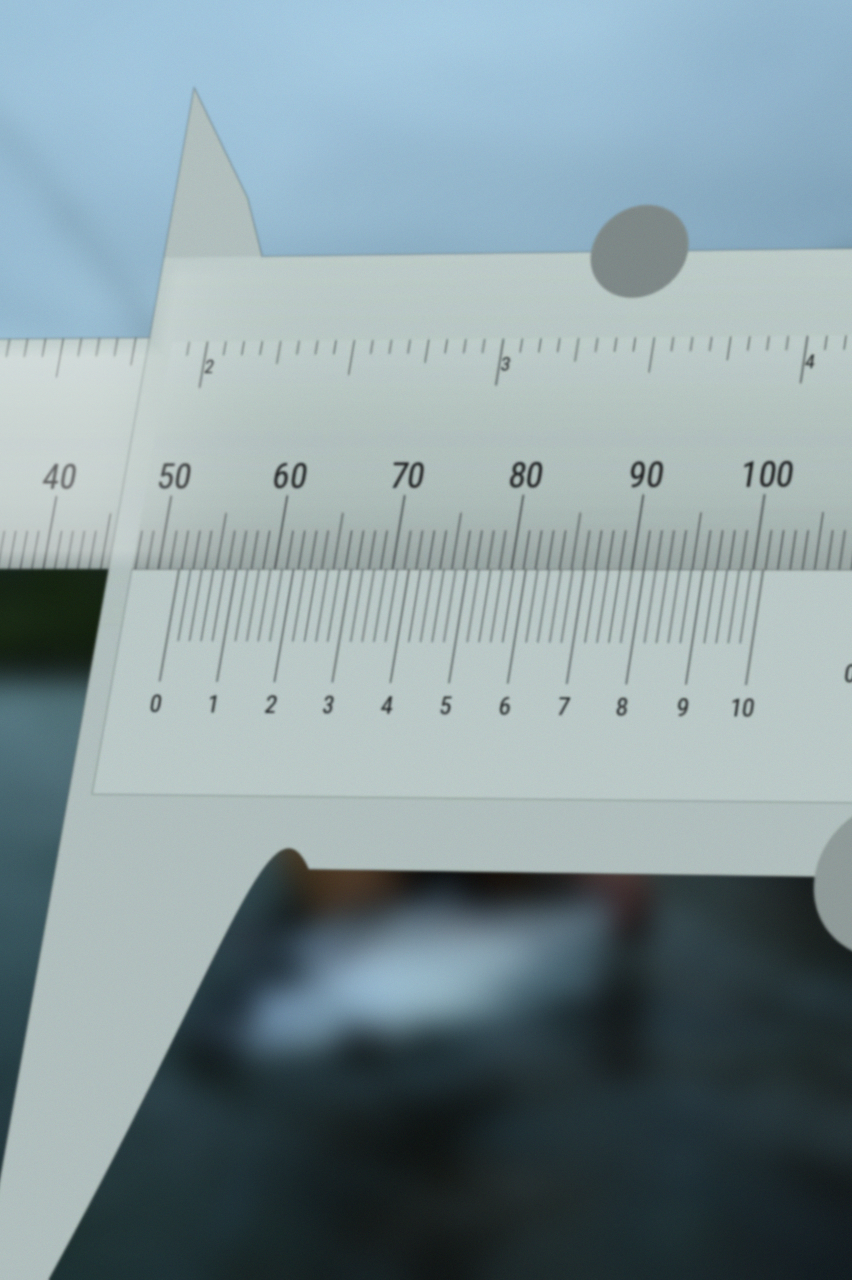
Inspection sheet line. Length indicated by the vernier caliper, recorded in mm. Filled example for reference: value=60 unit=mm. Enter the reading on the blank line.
value=51.8 unit=mm
